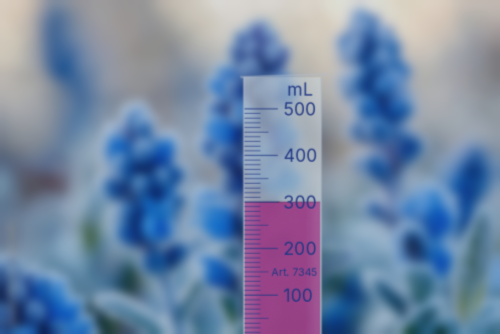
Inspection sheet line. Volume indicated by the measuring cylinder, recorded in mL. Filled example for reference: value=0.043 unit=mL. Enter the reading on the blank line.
value=300 unit=mL
